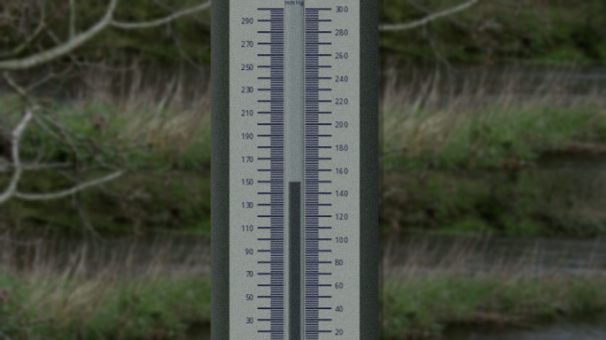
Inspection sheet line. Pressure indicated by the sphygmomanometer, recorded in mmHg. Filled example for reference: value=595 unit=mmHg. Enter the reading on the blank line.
value=150 unit=mmHg
